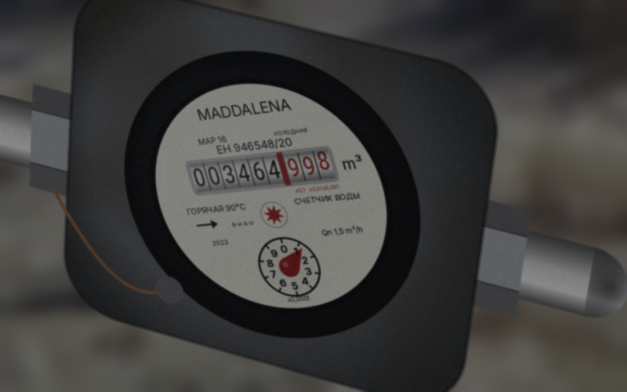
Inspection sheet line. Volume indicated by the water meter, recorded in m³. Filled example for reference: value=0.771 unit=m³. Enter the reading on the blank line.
value=3464.9981 unit=m³
